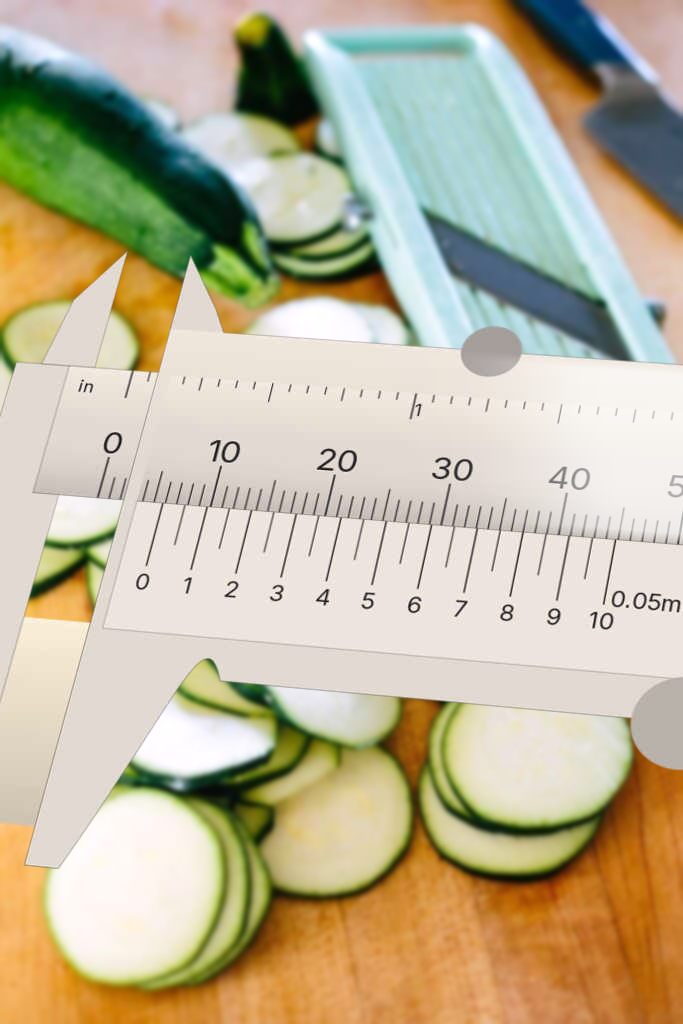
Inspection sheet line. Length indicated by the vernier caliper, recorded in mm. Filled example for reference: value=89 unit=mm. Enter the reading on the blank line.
value=5.8 unit=mm
